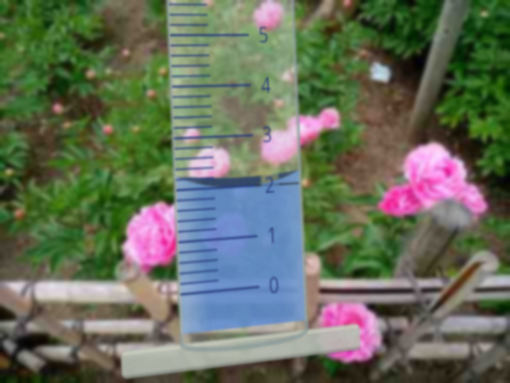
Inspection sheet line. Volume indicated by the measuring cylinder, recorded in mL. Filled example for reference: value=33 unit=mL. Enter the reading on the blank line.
value=2 unit=mL
